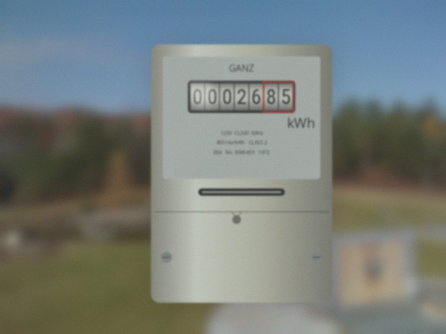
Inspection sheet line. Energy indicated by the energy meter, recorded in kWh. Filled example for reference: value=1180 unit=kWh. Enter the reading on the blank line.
value=26.85 unit=kWh
